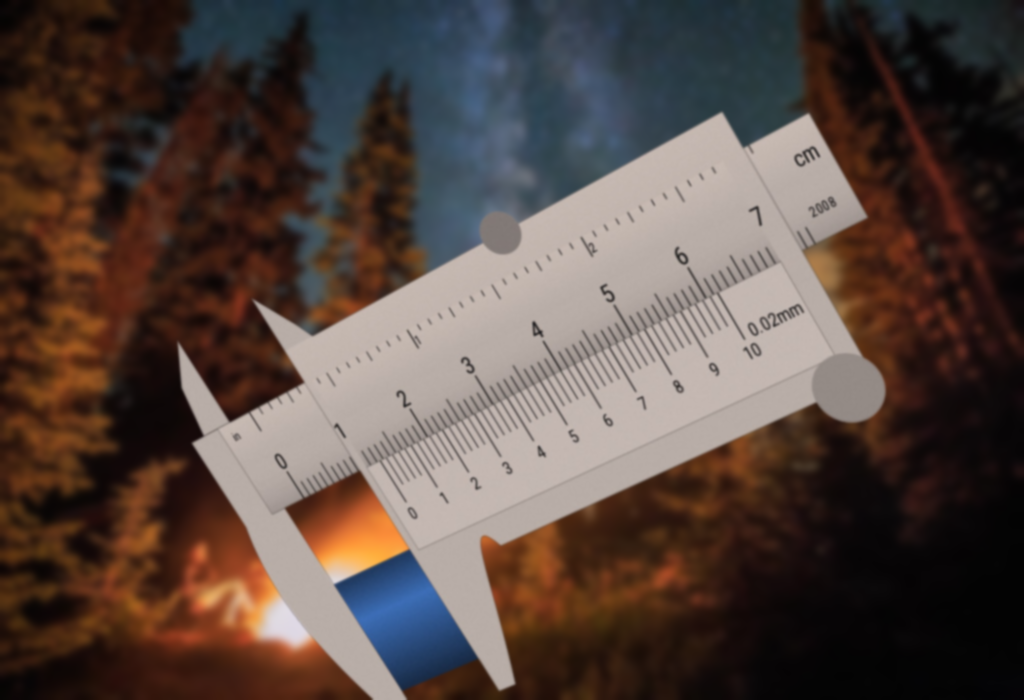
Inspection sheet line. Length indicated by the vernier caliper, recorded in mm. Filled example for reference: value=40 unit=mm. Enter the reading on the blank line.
value=12.5 unit=mm
